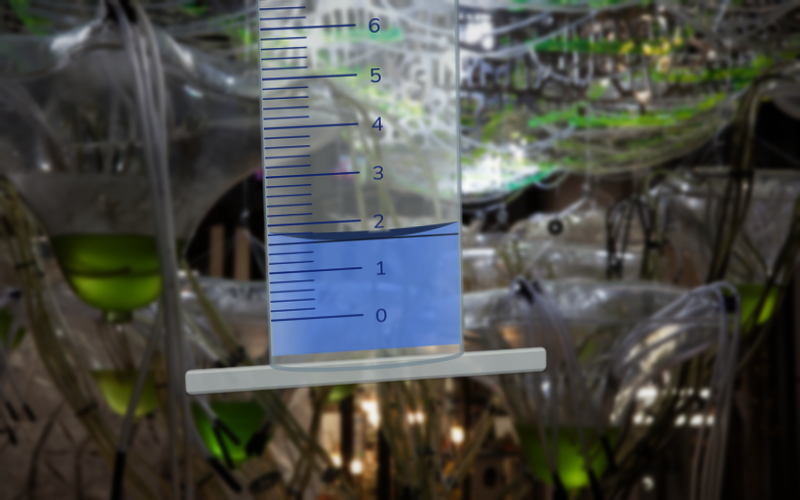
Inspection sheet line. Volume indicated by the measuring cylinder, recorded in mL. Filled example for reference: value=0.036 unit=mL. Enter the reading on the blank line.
value=1.6 unit=mL
